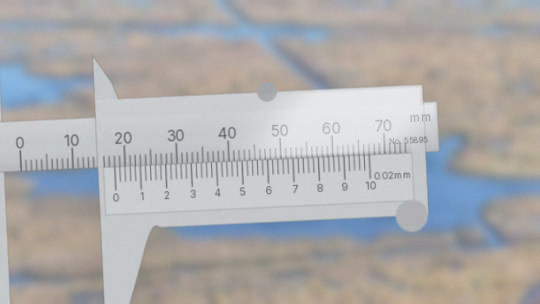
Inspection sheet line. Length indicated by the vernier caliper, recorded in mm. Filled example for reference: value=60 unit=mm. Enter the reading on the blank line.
value=18.0 unit=mm
